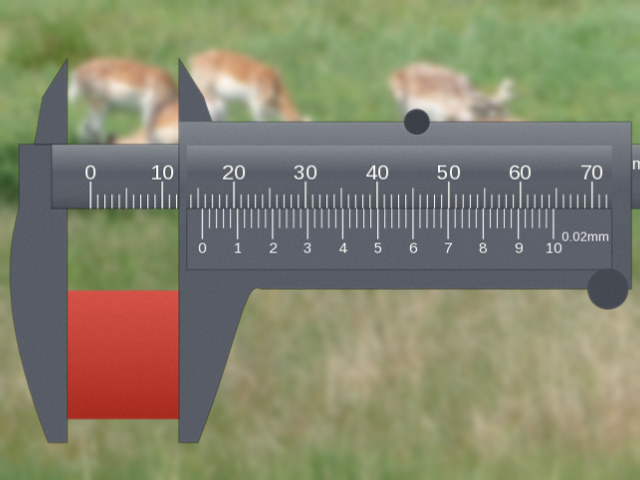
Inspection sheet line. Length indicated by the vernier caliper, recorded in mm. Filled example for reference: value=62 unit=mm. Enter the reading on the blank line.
value=15.6 unit=mm
